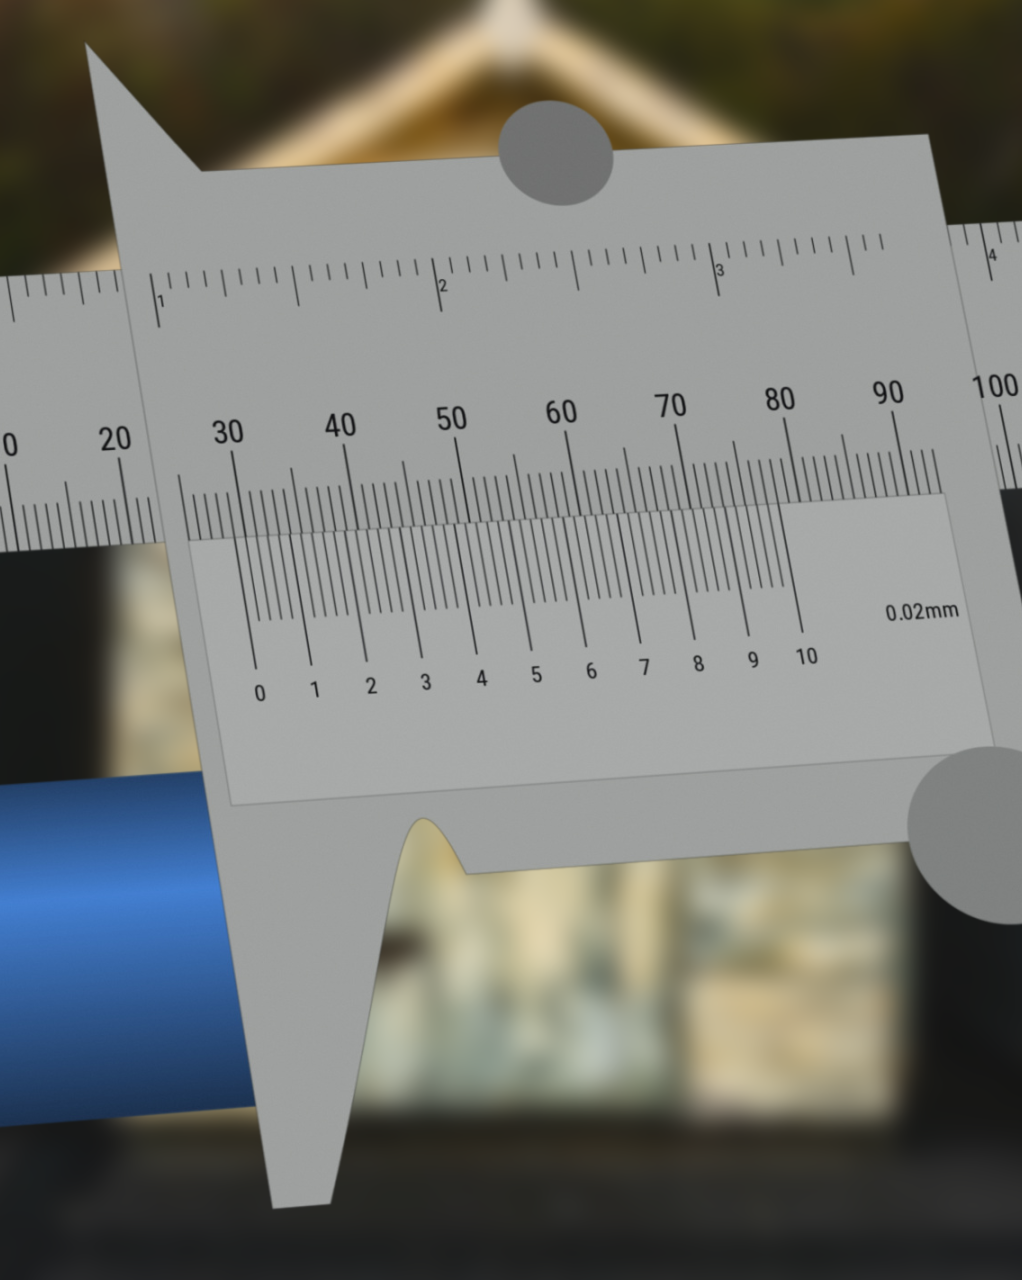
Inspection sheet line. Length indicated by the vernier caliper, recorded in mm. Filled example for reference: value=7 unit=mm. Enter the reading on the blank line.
value=29.0 unit=mm
